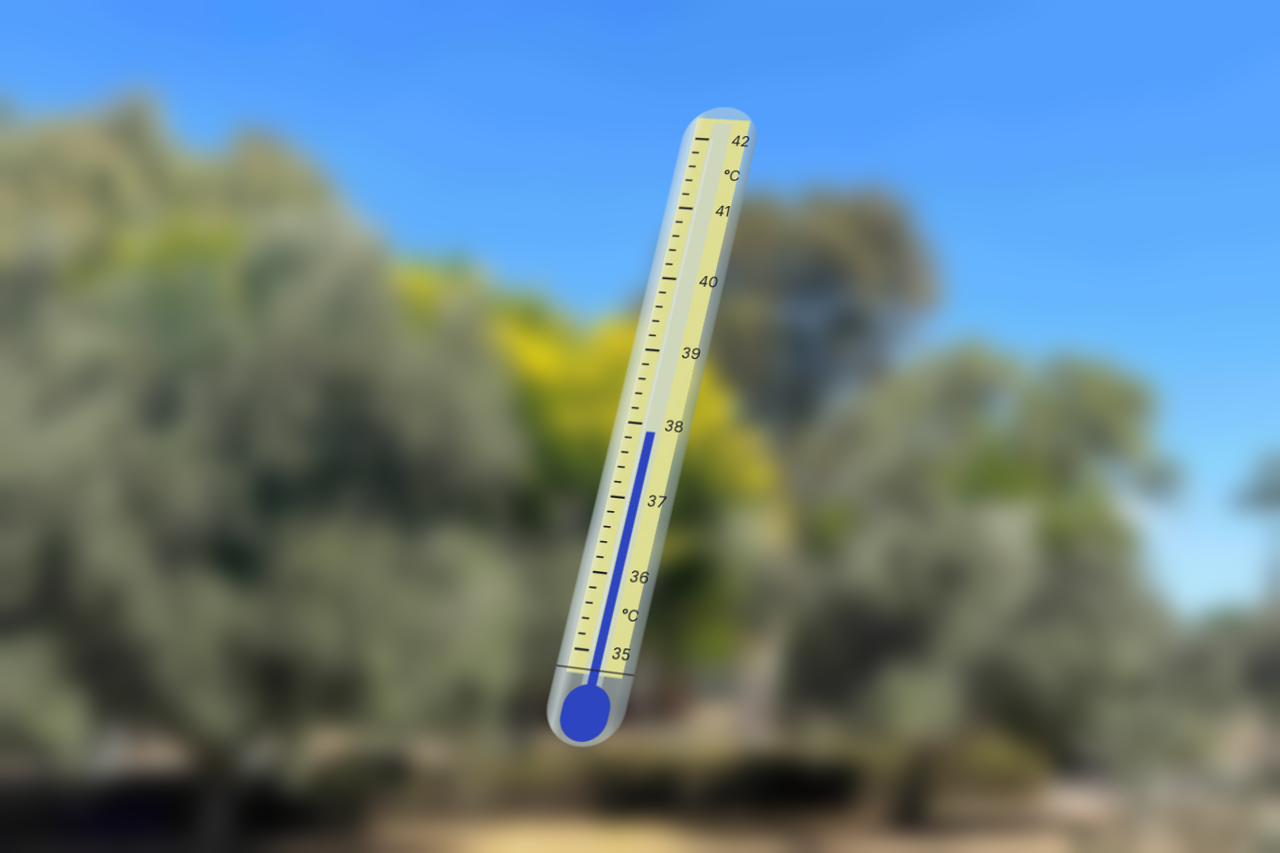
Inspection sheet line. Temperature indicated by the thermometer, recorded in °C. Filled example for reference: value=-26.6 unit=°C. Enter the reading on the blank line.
value=37.9 unit=°C
